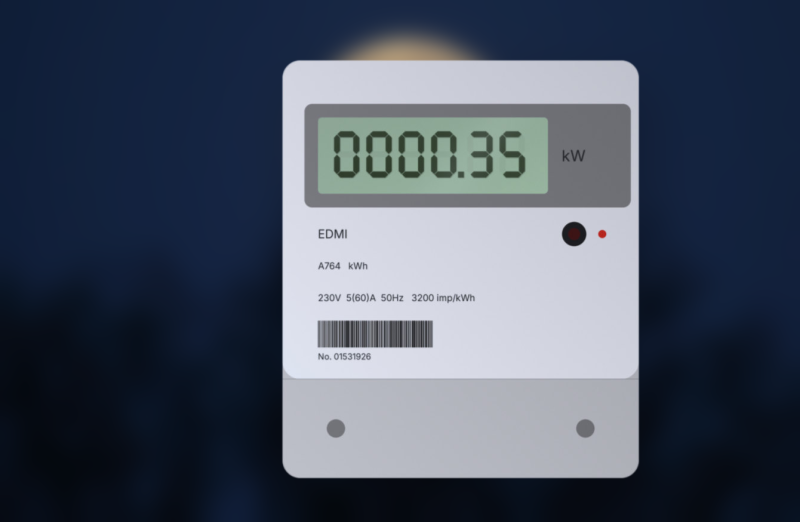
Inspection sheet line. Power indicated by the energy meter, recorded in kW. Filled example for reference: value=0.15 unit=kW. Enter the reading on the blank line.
value=0.35 unit=kW
